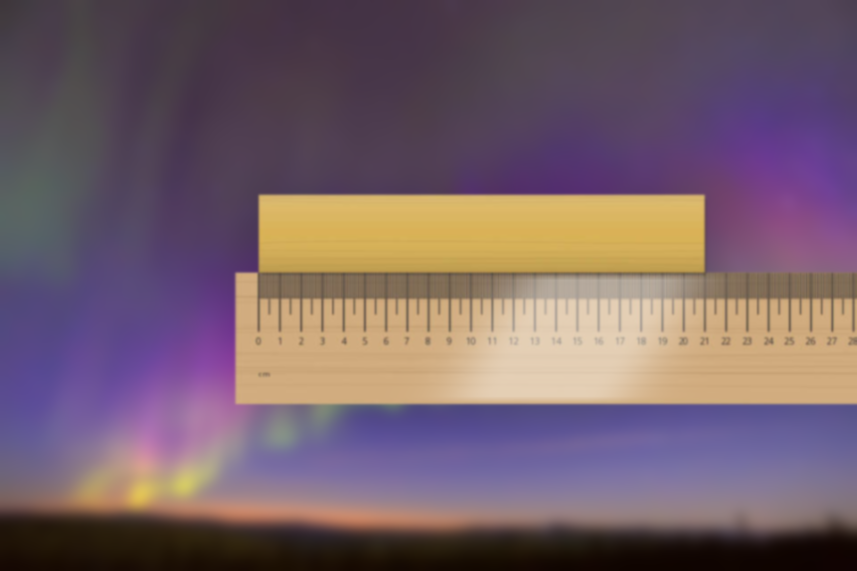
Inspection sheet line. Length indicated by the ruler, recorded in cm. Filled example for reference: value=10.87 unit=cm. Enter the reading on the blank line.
value=21 unit=cm
